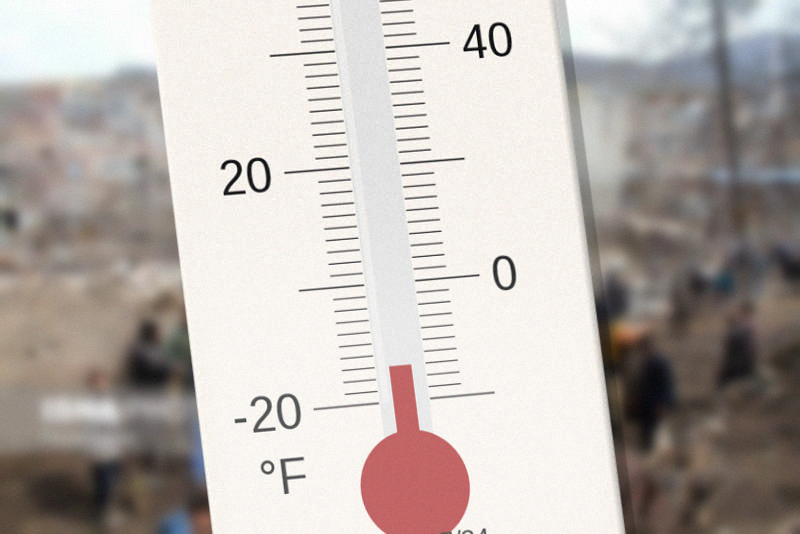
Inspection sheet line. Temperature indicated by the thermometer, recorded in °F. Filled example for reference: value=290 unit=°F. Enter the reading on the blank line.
value=-14 unit=°F
